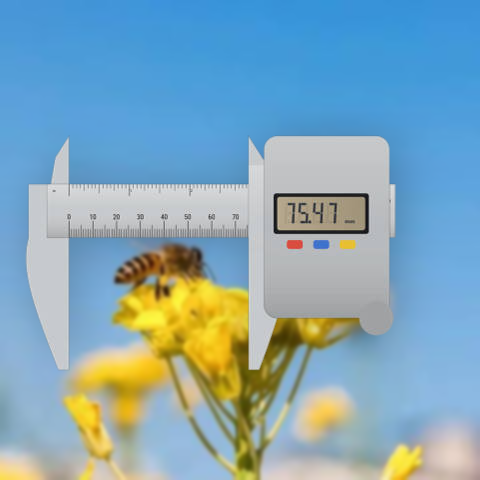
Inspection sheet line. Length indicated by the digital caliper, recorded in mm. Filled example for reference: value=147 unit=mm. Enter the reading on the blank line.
value=75.47 unit=mm
